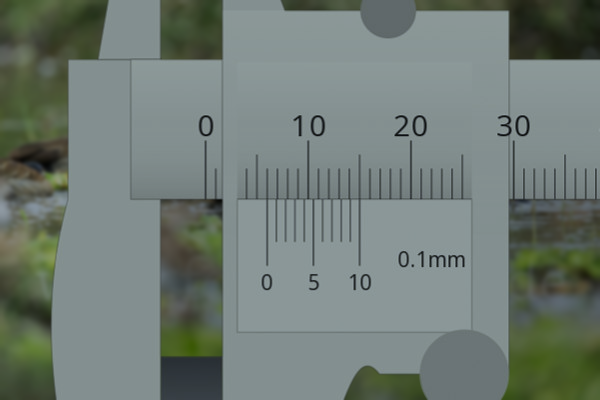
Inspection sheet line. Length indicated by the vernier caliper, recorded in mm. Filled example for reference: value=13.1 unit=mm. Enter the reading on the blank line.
value=6.0 unit=mm
